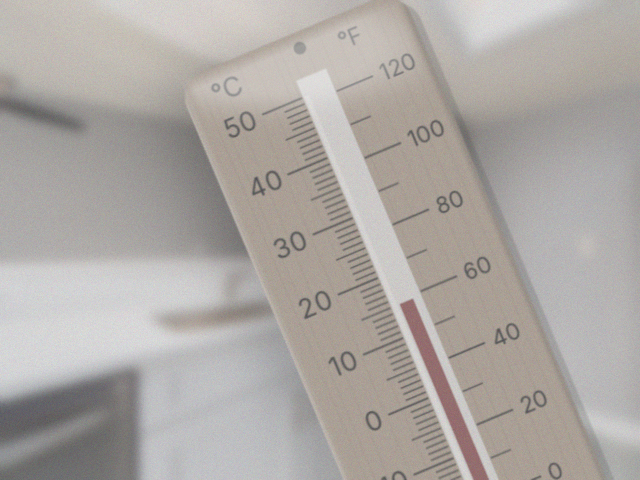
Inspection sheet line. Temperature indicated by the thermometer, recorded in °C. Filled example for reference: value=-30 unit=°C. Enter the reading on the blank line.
value=15 unit=°C
